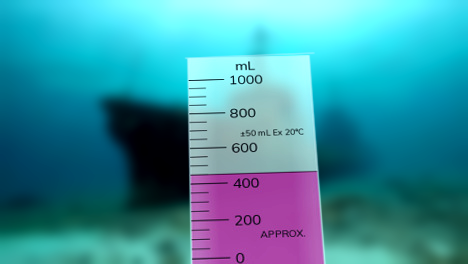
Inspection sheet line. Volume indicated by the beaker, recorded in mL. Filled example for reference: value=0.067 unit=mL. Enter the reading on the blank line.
value=450 unit=mL
